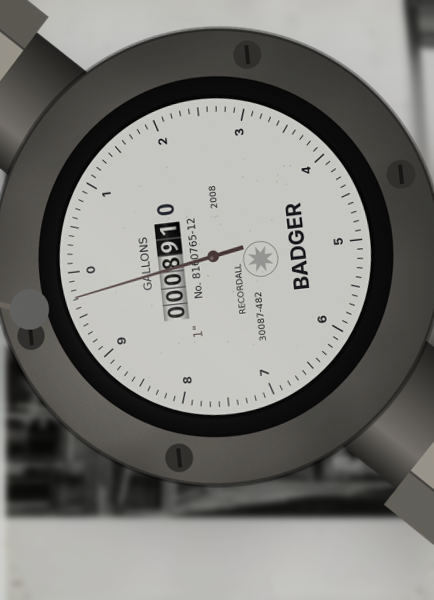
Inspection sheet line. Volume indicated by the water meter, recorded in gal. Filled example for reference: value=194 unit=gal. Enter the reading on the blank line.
value=8909.7 unit=gal
